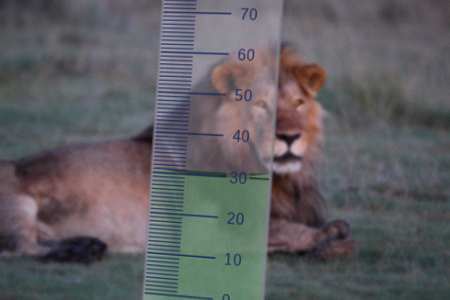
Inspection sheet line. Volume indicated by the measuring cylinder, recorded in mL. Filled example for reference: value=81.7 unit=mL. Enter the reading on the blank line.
value=30 unit=mL
